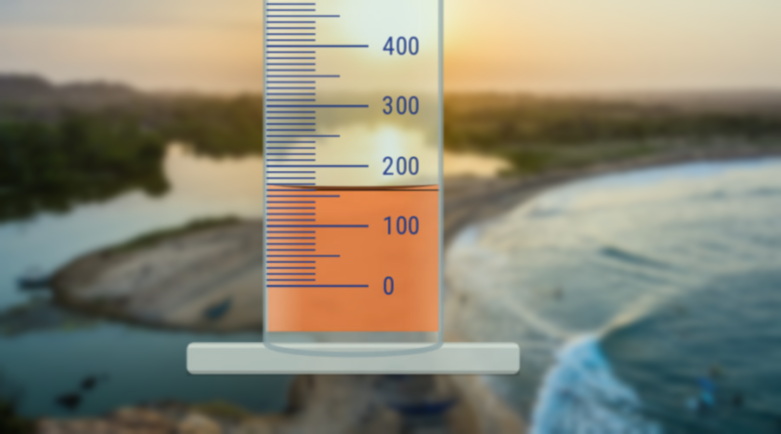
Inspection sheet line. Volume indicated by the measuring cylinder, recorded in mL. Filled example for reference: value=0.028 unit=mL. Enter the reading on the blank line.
value=160 unit=mL
